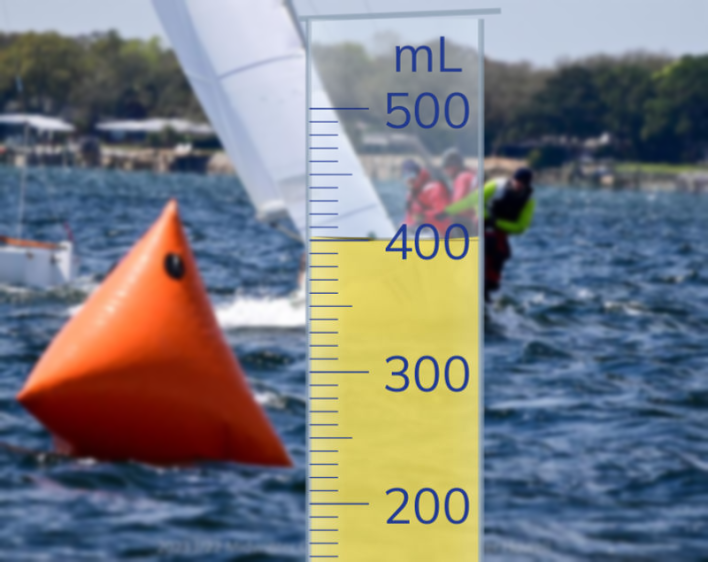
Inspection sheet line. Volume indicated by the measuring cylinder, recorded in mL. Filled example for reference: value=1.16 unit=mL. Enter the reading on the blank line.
value=400 unit=mL
